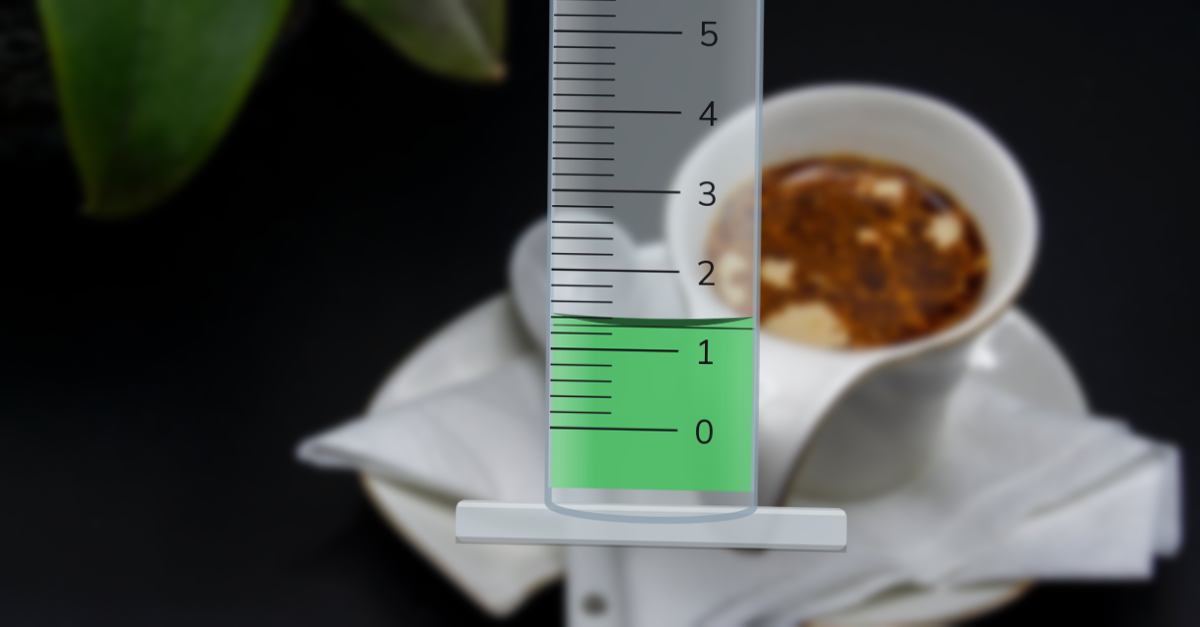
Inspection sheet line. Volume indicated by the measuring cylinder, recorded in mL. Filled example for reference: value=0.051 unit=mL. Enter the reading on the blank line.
value=1.3 unit=mL
